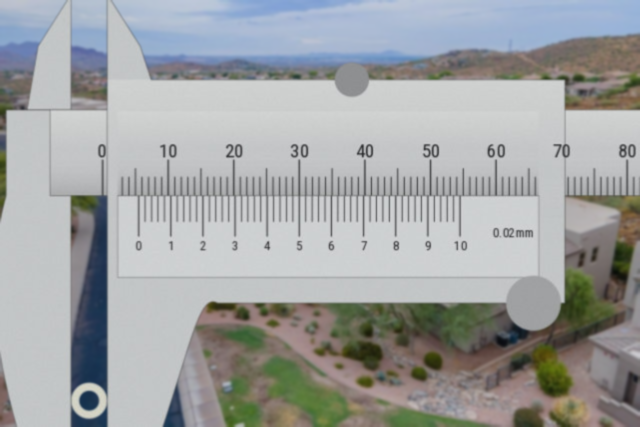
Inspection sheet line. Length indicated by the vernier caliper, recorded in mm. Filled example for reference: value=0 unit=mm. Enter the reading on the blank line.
value=5.5 unit=mm
